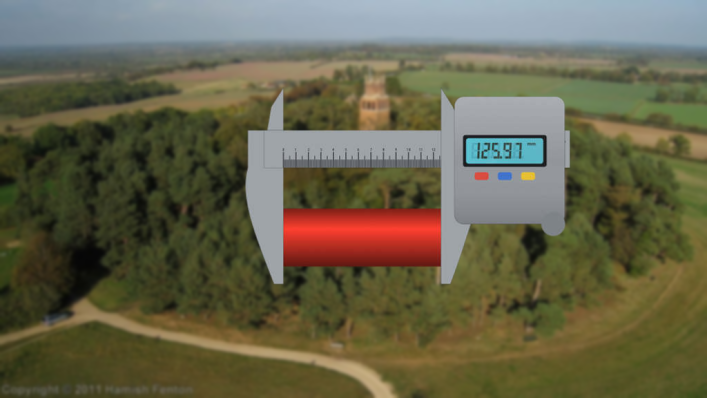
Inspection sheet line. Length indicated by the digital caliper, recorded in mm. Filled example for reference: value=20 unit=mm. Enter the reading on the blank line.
value=125.97 unit=mm
